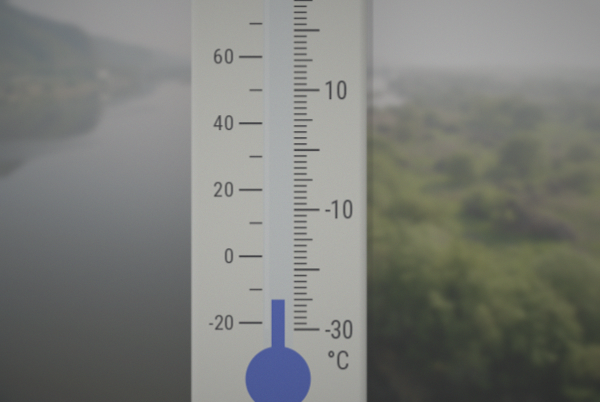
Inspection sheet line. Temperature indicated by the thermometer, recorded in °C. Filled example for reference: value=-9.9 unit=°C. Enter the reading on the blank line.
value=-25 unit=°C
